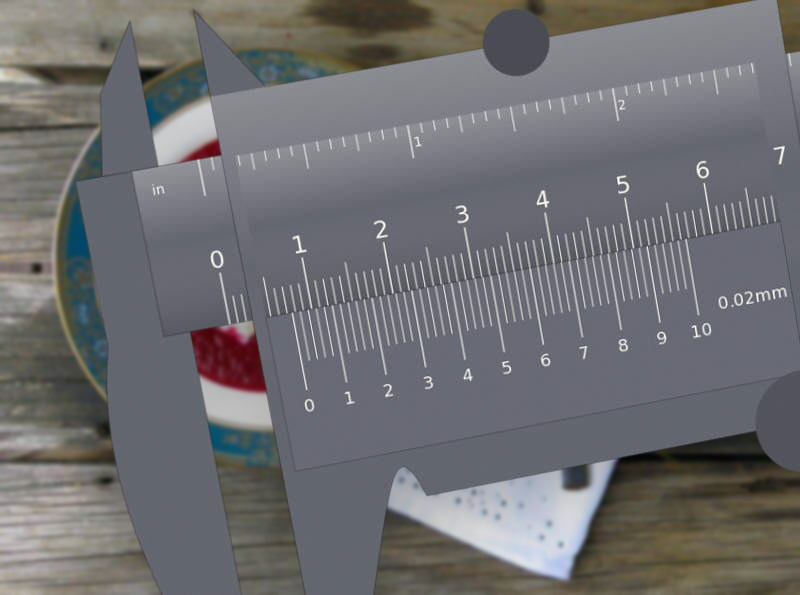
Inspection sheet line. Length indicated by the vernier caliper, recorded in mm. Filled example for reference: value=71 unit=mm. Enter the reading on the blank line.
value=7.6 unit=mm
